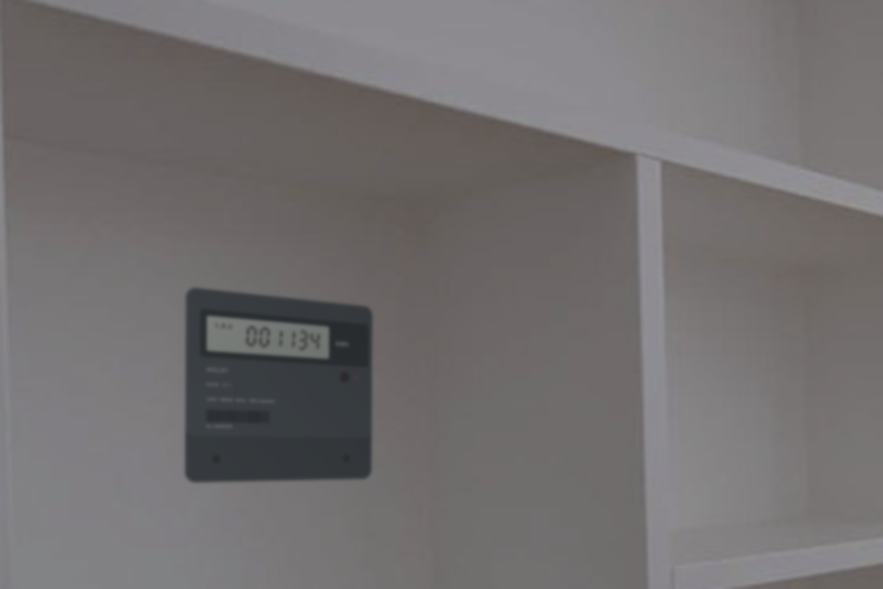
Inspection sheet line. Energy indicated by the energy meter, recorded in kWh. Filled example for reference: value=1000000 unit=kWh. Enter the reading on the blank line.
value=1134 unit=kWh
